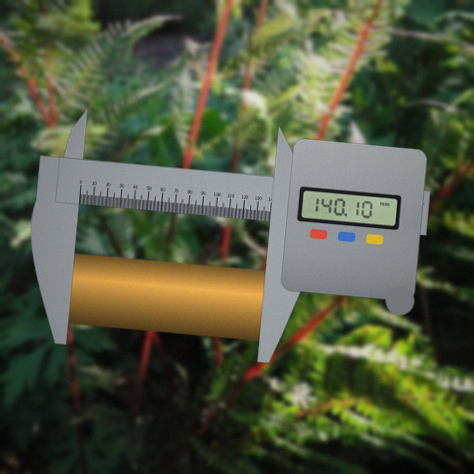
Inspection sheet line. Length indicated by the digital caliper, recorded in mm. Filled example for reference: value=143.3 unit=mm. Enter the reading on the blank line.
value=140.10 unit=mm
